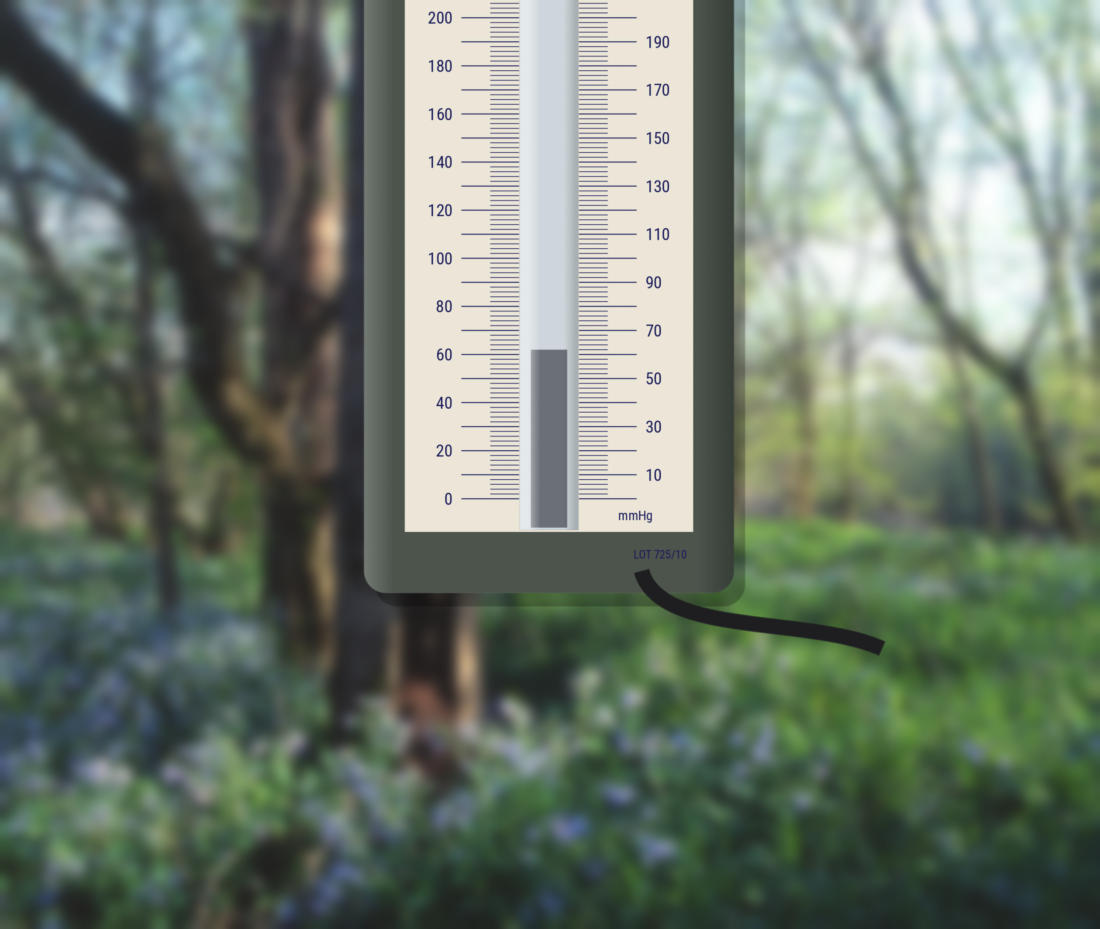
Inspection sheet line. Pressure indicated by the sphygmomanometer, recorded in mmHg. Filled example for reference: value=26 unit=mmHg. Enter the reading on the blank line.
value=62 unit=mmHg
